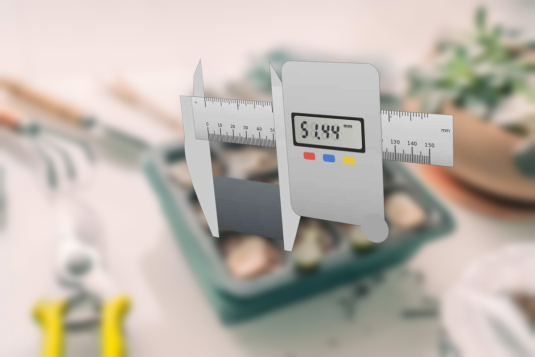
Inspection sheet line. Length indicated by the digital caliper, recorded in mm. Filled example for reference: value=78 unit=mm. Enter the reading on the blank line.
value=51.44 unit=mm
